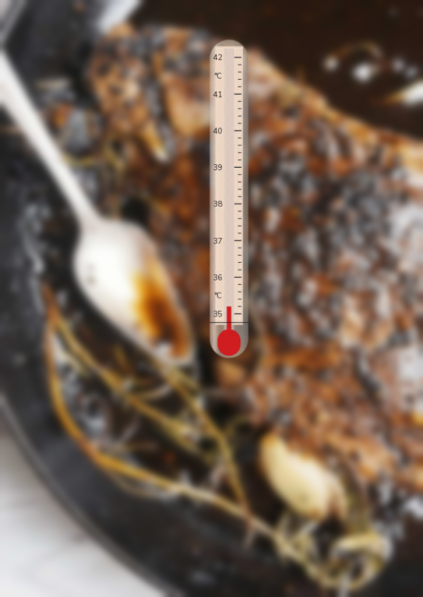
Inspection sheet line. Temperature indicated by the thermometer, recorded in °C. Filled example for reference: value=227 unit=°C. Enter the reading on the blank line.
value=35.2 unit=°C
